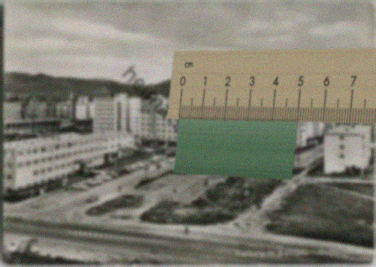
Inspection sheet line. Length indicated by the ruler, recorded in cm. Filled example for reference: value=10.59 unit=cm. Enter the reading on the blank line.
value=5 unit=cm
